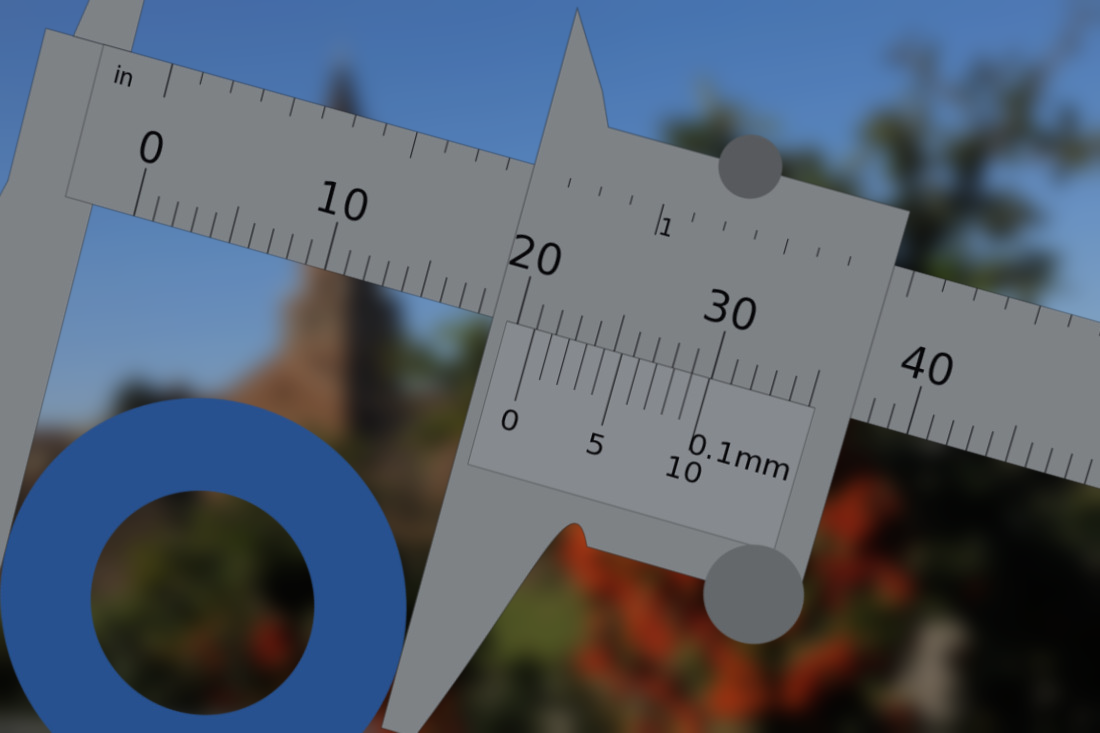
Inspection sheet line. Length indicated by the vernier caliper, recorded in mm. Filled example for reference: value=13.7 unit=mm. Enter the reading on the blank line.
value=20.9 unit=mm
